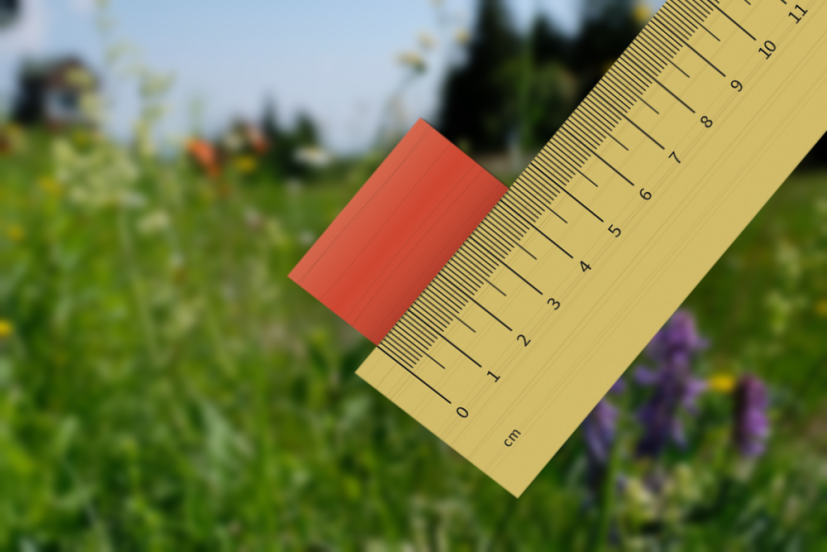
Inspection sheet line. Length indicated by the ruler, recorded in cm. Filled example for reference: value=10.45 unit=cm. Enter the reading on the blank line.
value=4.3 unit=cm
